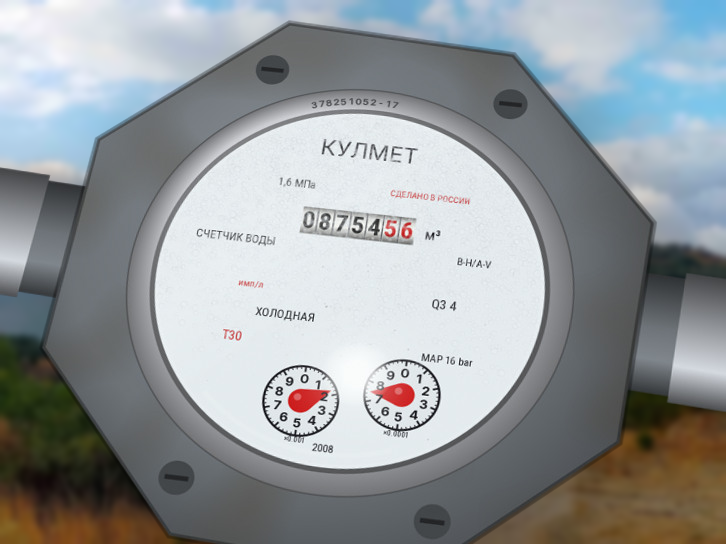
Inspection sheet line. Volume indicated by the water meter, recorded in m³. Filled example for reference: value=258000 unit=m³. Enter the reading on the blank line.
value=8754.5617 unit=m³
